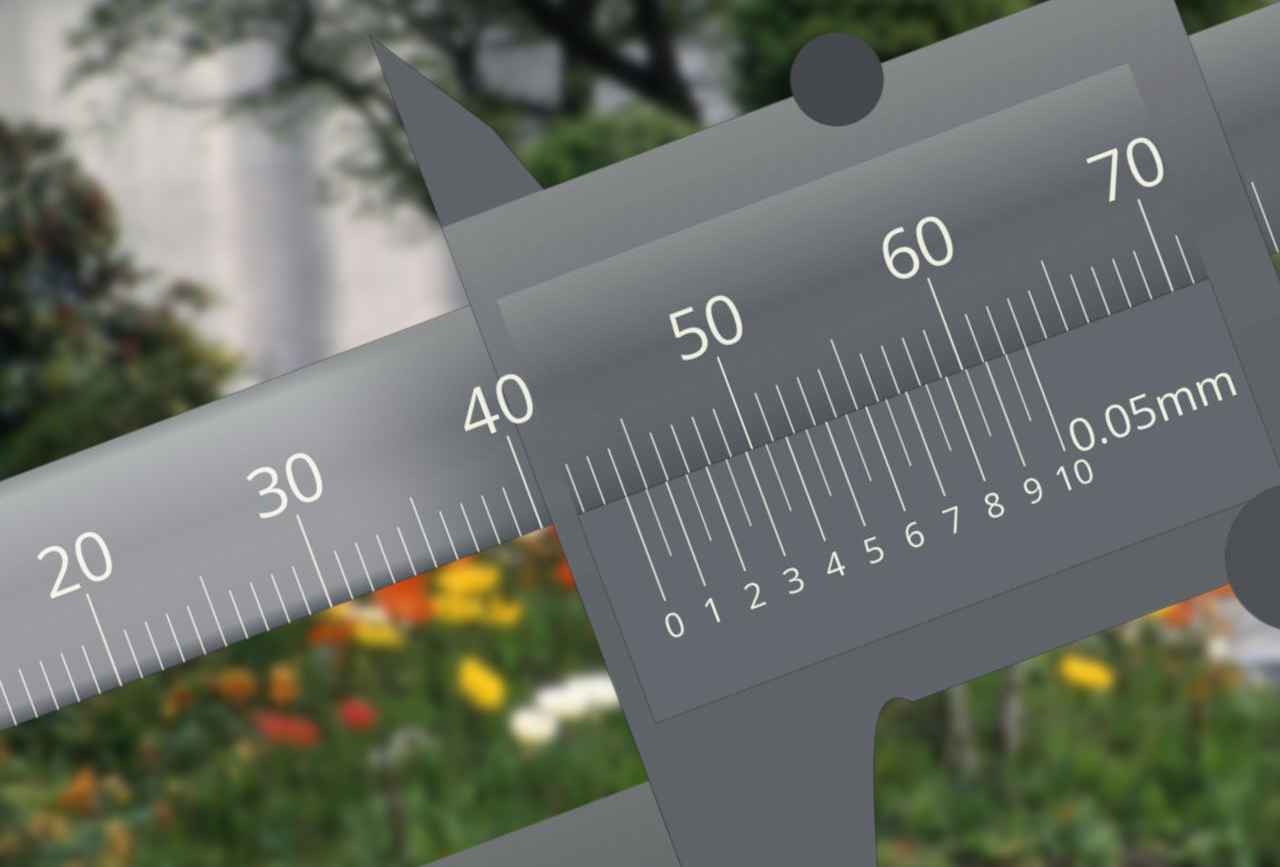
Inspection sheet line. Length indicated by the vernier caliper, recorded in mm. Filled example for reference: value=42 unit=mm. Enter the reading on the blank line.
value=44.0 unit=mm
